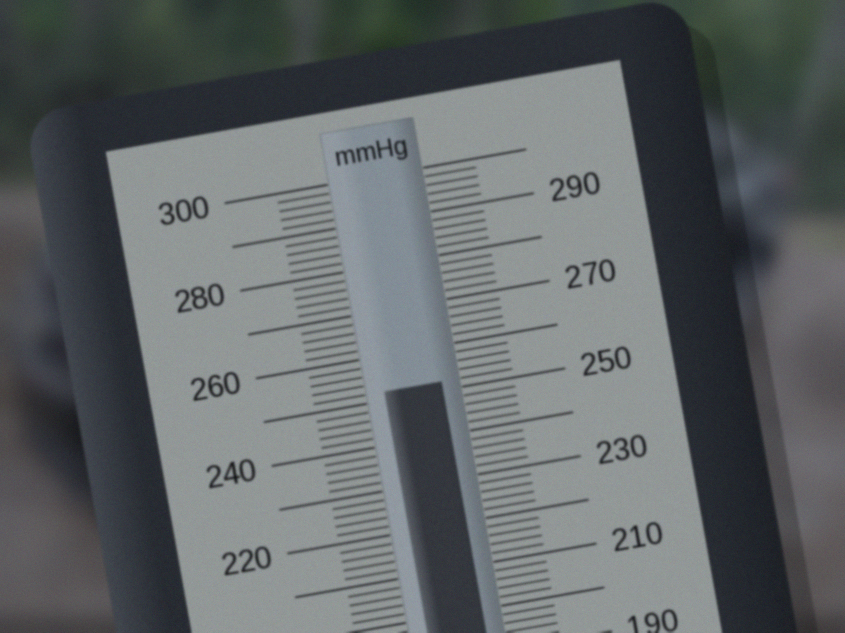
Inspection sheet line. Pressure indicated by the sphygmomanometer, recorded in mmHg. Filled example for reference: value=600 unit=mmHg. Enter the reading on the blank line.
value=252 unit=mmHg
